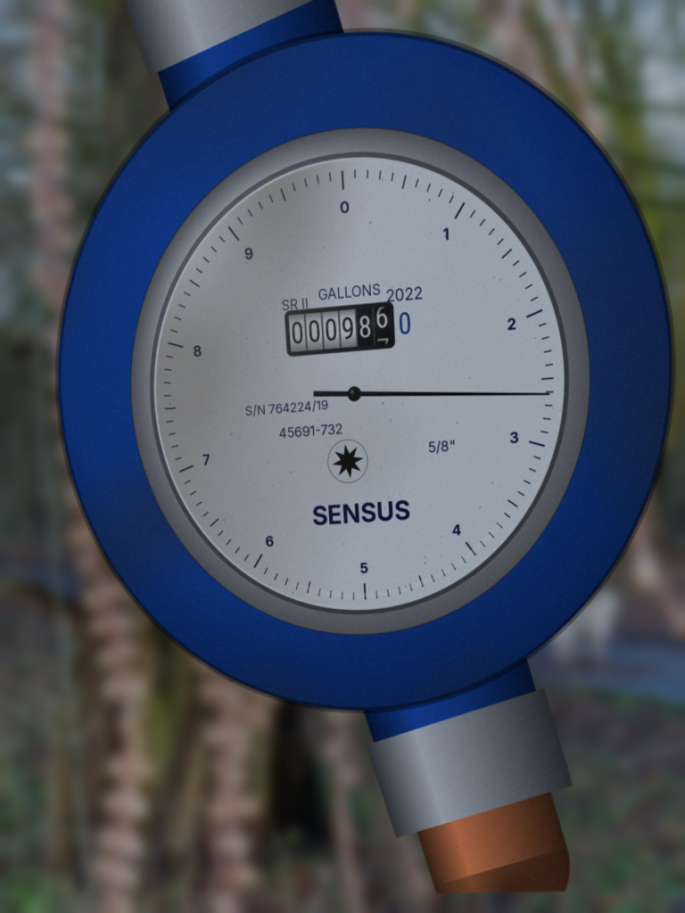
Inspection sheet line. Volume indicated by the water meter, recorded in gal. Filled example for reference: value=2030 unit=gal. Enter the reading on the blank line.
value=9862.6 unit=gal
